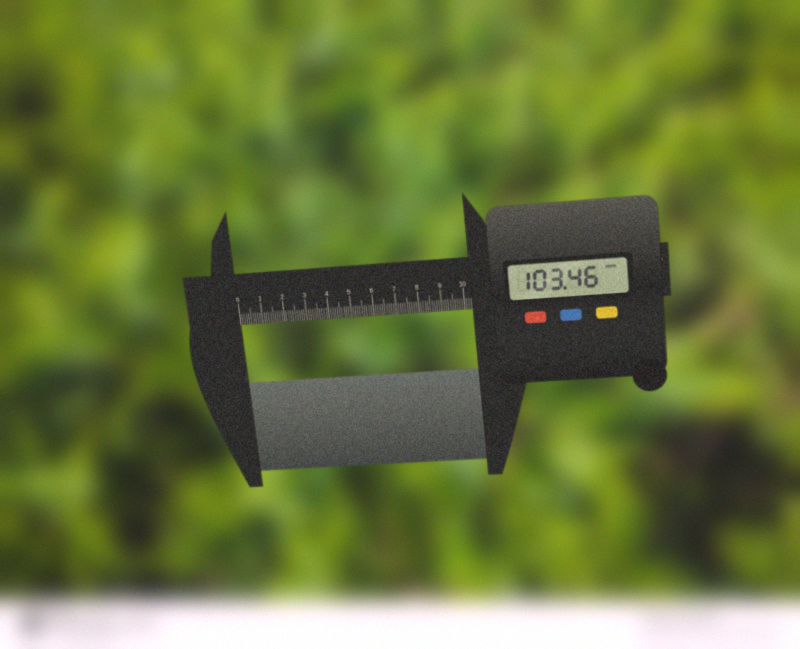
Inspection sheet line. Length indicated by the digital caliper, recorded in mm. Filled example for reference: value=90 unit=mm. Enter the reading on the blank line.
value=103.46 unit=mm
